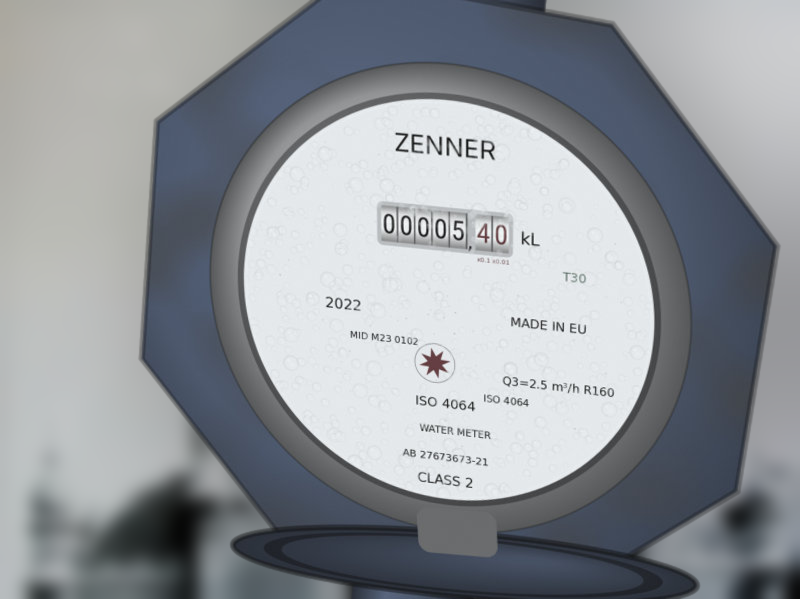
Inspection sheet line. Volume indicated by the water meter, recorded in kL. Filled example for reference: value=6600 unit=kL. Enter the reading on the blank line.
value=5.40 unit=kL
